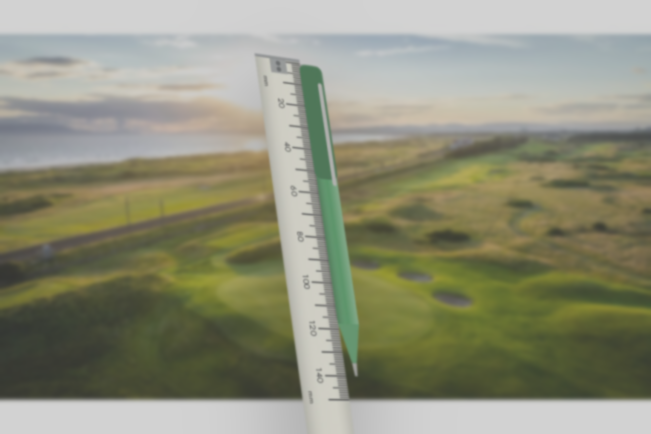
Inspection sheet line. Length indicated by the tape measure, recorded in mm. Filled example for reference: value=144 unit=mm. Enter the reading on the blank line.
value=140 unit=mm
